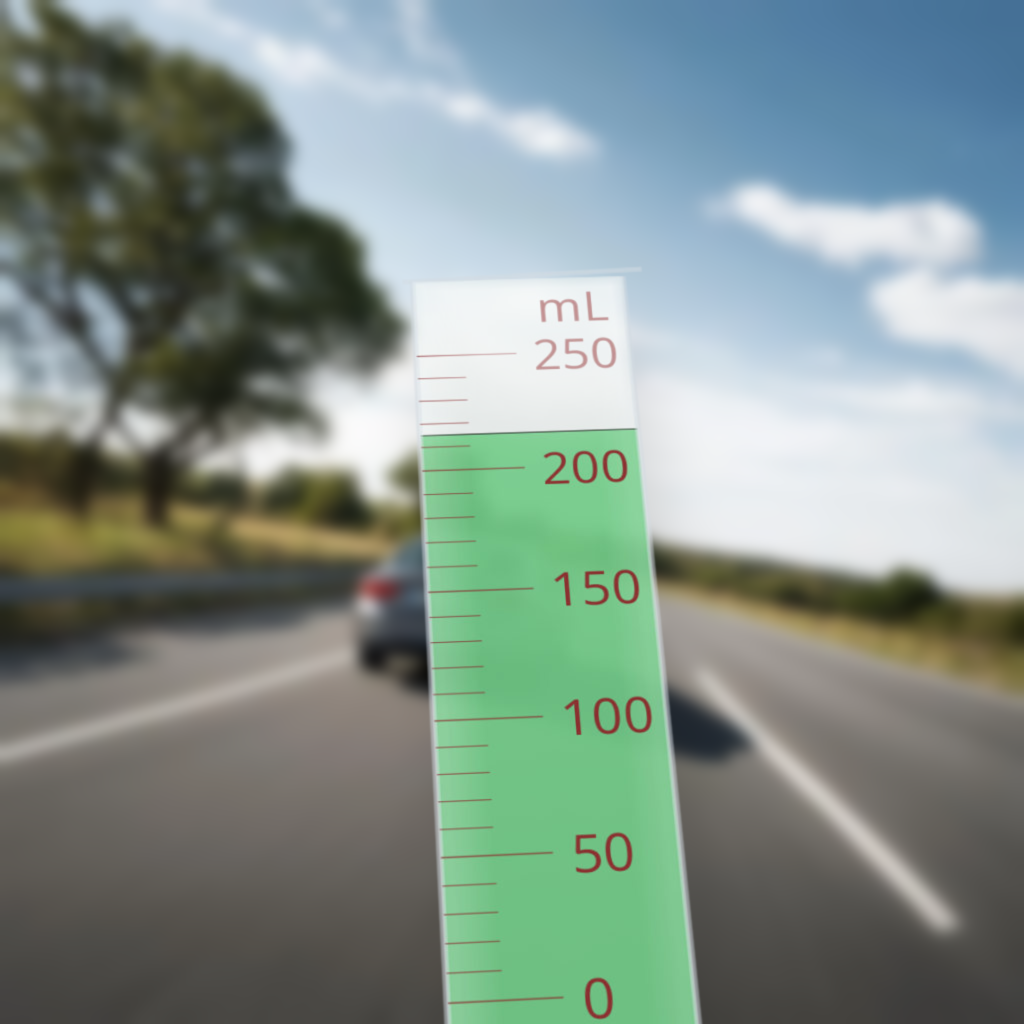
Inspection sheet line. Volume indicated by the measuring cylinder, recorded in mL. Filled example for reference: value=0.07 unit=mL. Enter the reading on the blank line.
value=215 unit=mL
